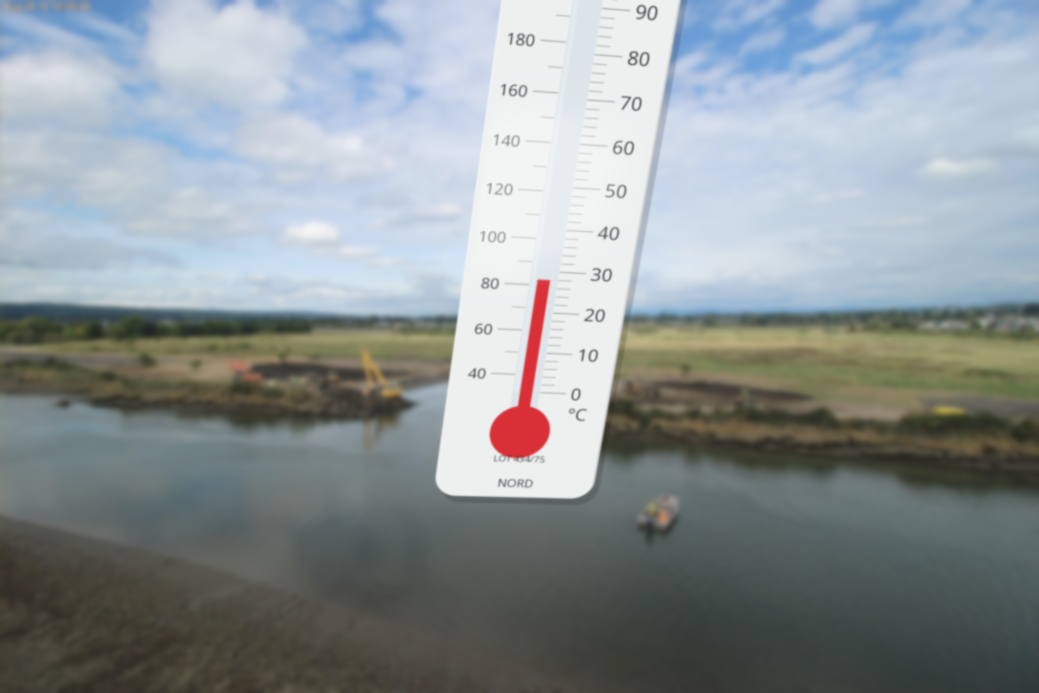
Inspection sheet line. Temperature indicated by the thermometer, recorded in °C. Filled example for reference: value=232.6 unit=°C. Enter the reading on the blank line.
value=28 unit=°C
